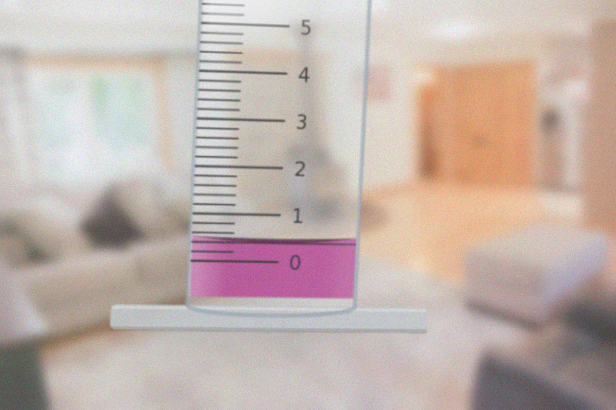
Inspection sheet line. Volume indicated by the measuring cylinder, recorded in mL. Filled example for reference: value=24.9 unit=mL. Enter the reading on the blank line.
value=0.4 unit=mL
